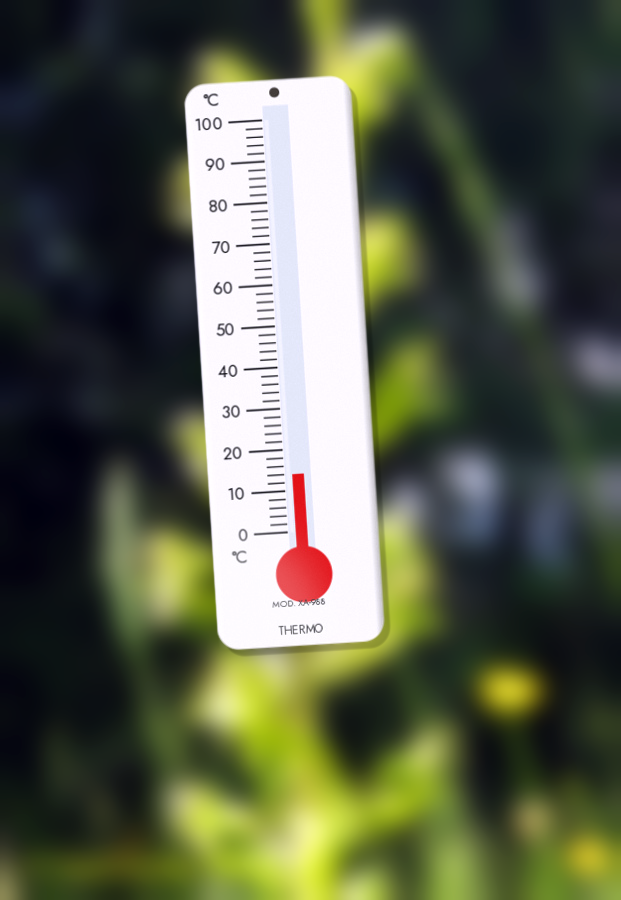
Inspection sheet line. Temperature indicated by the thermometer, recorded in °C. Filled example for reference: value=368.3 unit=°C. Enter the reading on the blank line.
value=14 unit=°C
